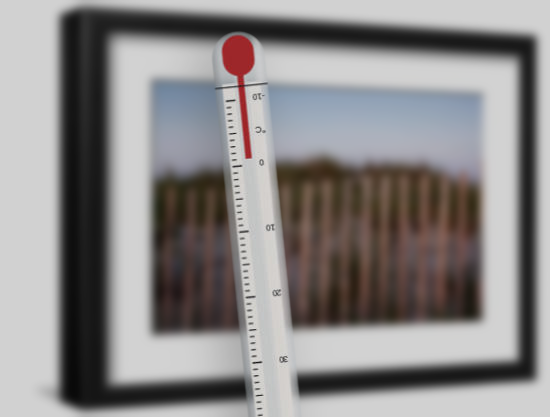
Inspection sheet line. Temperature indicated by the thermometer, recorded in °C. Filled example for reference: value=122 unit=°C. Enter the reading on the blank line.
value=-1 unit=°C
